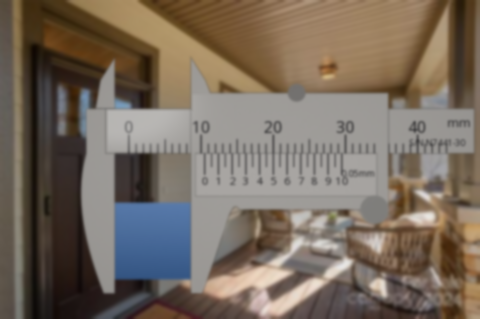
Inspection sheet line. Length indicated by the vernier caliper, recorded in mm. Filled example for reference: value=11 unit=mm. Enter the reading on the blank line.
value=10.5 unit=mm
